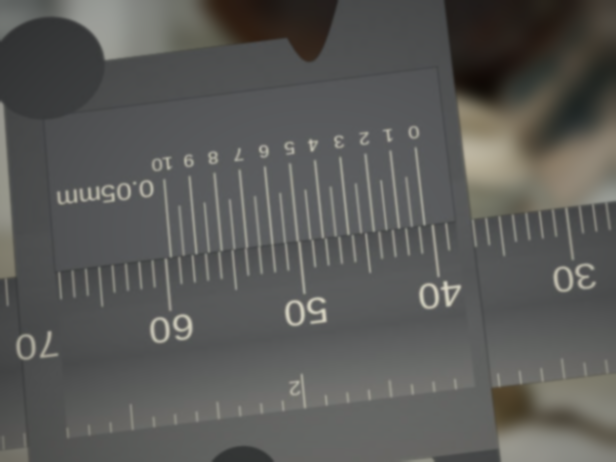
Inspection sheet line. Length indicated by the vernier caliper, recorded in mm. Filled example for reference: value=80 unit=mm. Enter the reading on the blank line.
value=40.6 unit=mm
